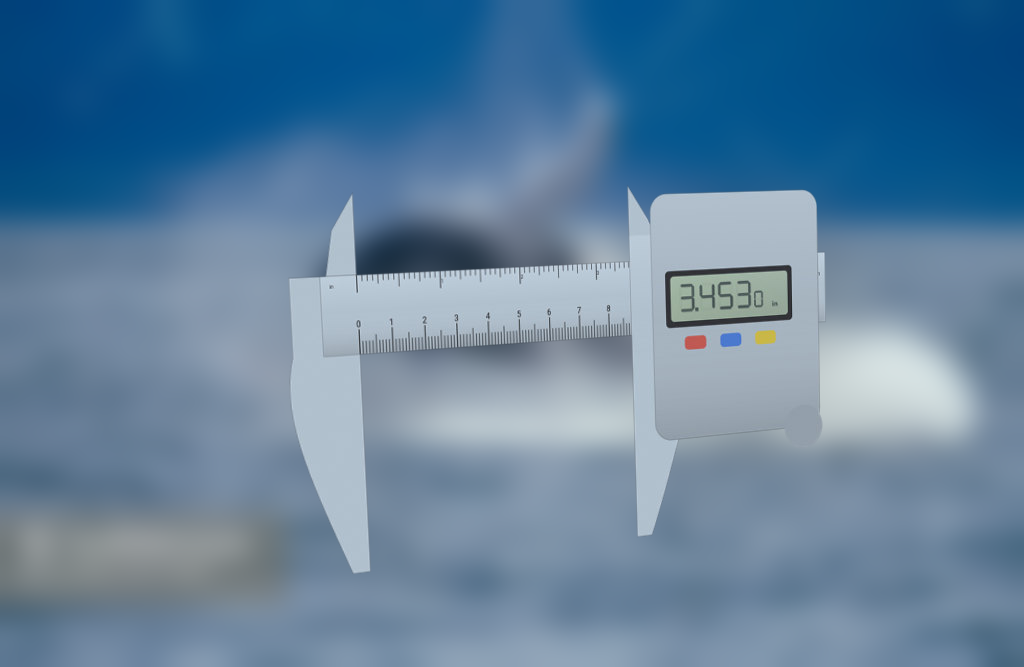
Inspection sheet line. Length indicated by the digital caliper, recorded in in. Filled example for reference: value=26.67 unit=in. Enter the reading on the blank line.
value=3.4530 unit=in
